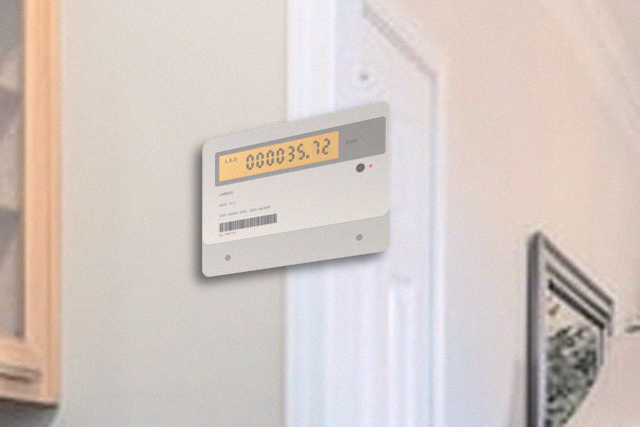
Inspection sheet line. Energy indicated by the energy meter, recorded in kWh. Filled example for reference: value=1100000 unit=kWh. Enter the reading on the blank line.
value=35.72 unit=kWh
